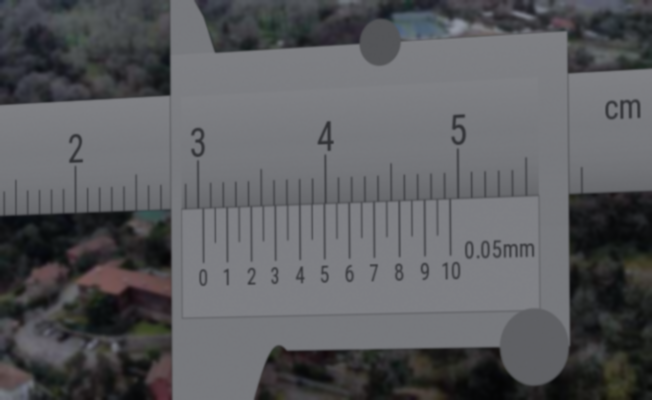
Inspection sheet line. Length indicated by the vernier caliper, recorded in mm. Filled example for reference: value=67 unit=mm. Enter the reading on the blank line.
value=30.4 unit=mm
